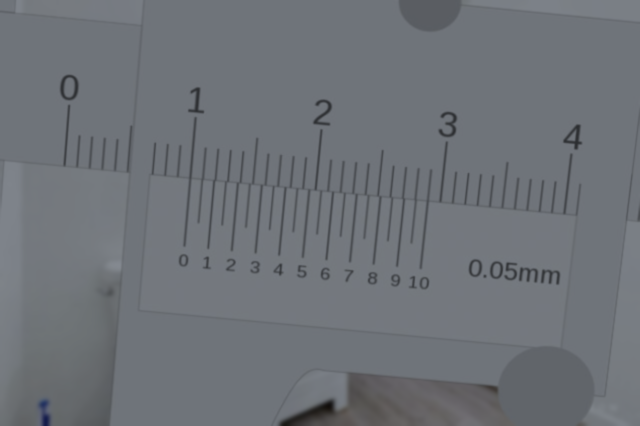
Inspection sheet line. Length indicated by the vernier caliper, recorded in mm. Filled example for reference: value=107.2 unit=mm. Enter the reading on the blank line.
value=10.0 unit=mm
